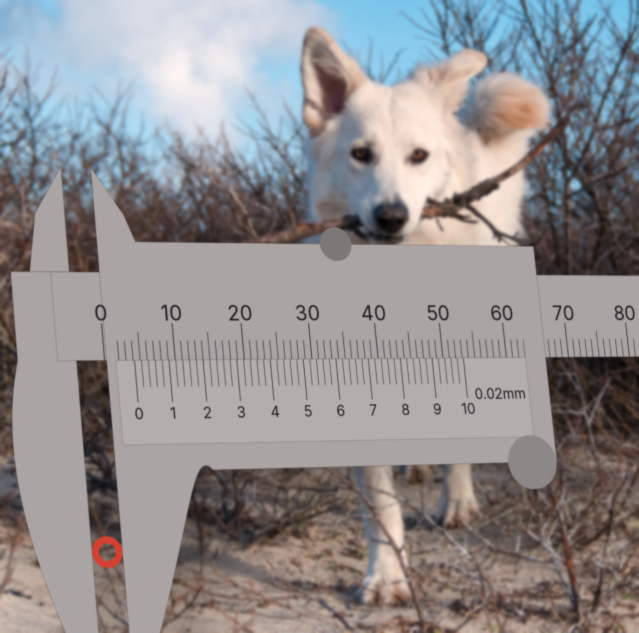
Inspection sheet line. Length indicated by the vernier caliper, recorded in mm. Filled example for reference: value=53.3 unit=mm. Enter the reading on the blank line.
value=4.2 unit=mm
